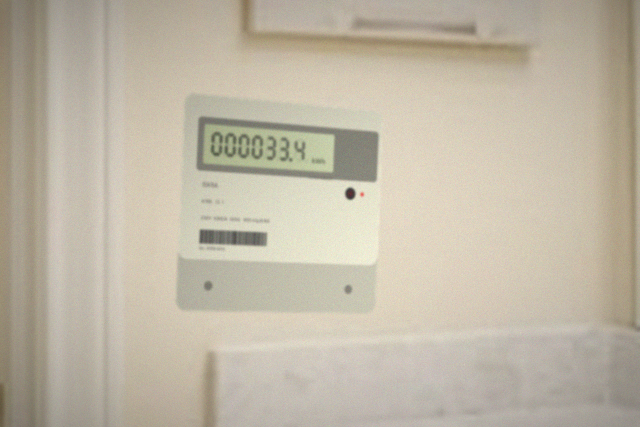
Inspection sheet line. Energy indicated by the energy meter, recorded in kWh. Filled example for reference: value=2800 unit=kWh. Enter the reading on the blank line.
value=33.4 unit=kWh
